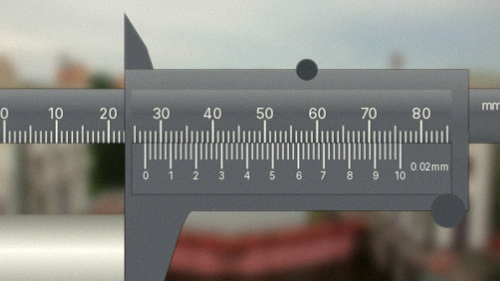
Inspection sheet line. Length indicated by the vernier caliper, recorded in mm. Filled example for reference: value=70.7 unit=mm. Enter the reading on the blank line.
value=27.0 unit=mm
